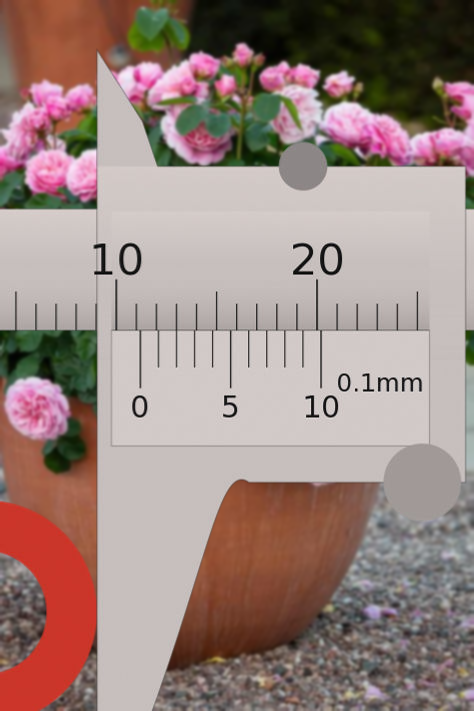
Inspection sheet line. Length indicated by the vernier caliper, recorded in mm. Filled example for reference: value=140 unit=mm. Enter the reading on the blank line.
value=11.2 unit=mm
